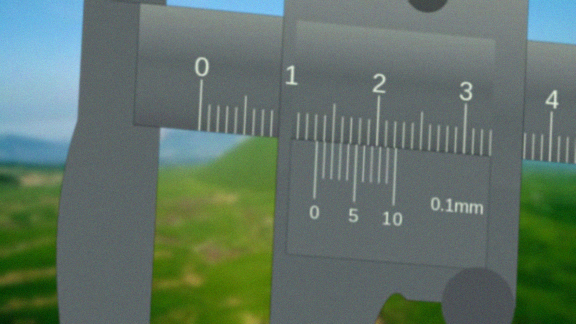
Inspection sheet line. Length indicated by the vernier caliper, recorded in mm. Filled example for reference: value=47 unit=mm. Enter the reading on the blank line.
value=13.2 unit=mm
